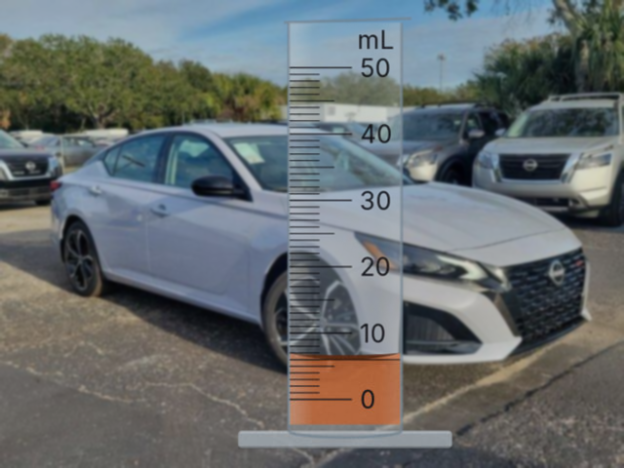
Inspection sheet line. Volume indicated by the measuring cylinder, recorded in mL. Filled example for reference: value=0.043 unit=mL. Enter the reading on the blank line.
value=6 unit=mL
